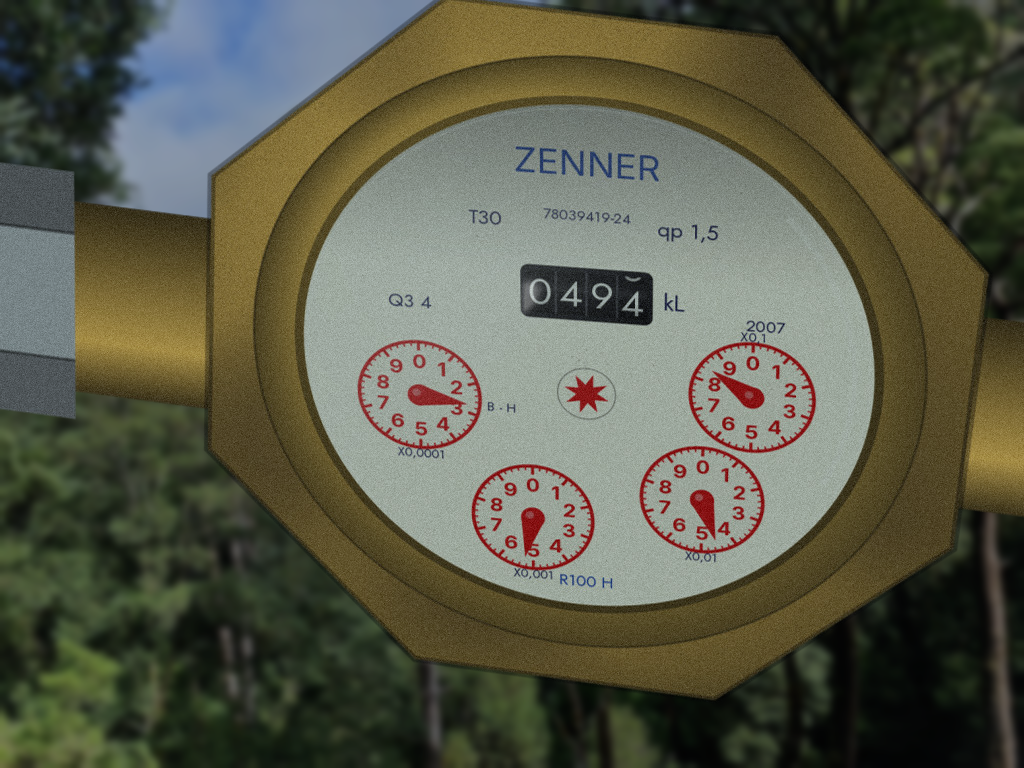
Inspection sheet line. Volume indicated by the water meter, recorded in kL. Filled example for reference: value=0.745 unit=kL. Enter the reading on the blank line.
value=493.8452 unit=kL
